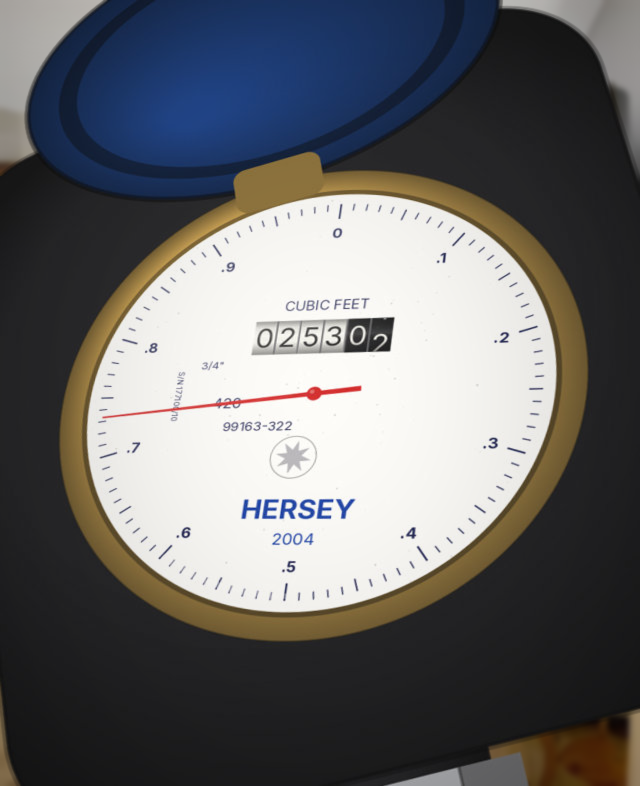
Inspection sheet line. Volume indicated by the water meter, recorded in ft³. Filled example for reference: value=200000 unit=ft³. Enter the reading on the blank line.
value=25301.73 unit=ft³
